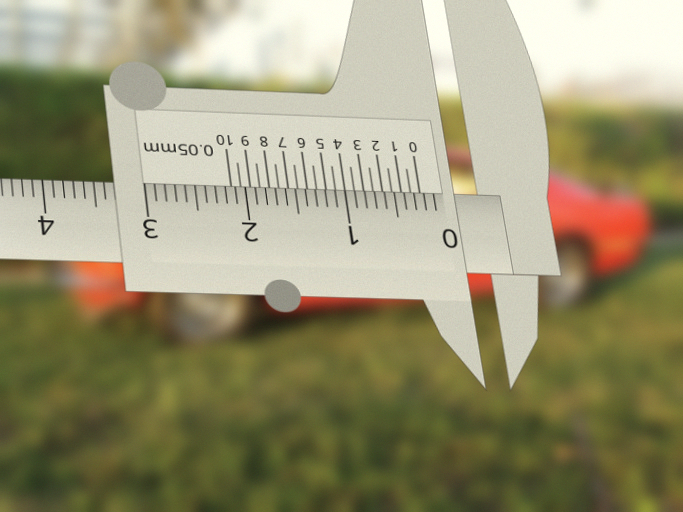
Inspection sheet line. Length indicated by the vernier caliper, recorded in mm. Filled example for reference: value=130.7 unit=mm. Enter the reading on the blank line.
value=2.4 unit=mm
